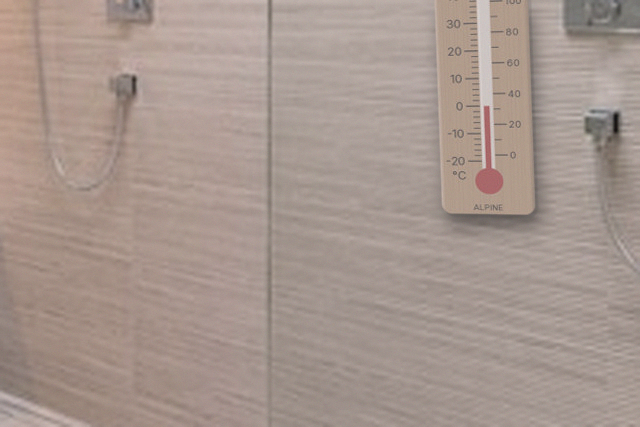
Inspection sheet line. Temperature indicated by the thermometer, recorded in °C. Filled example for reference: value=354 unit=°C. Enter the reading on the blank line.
value=0 unit=°C
